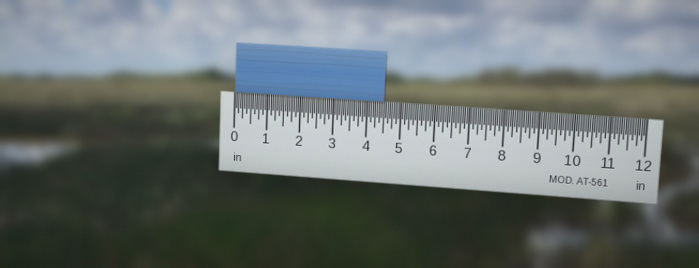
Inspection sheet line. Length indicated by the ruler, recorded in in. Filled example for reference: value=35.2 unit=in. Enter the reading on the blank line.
value=4.5 unit=in
